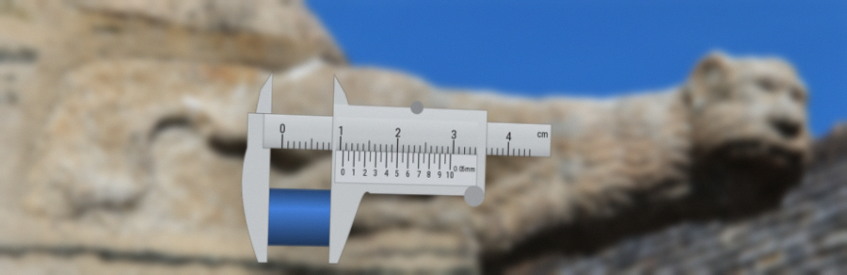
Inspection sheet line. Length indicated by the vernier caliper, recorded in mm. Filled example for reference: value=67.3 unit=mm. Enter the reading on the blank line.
value=10.5 unit=mm
